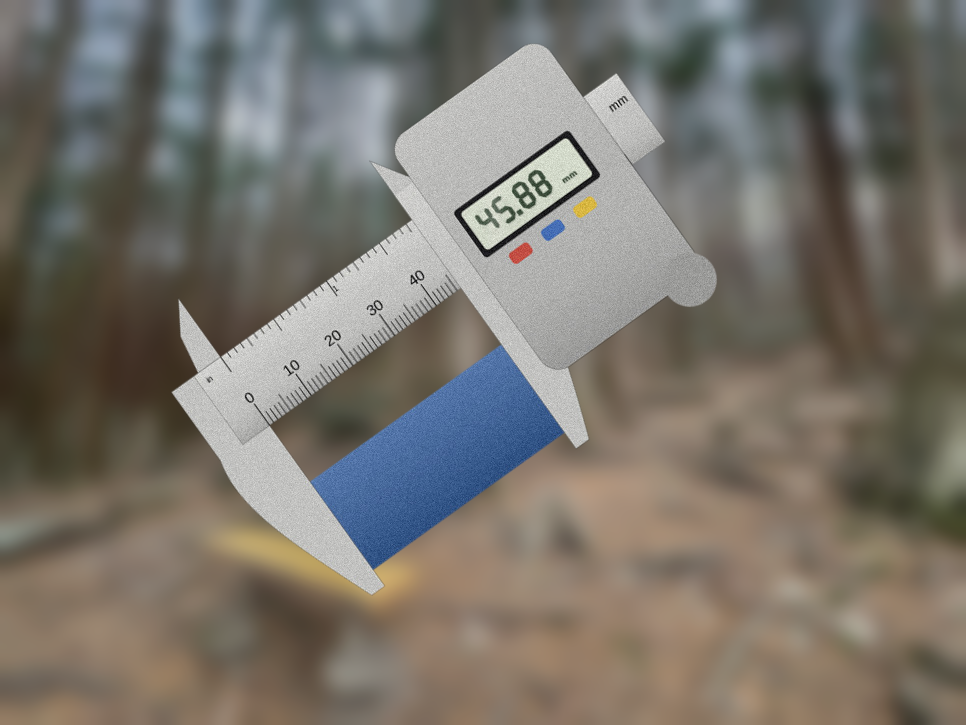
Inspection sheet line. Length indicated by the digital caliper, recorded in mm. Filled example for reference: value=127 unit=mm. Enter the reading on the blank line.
value=45.88 unit=mm
